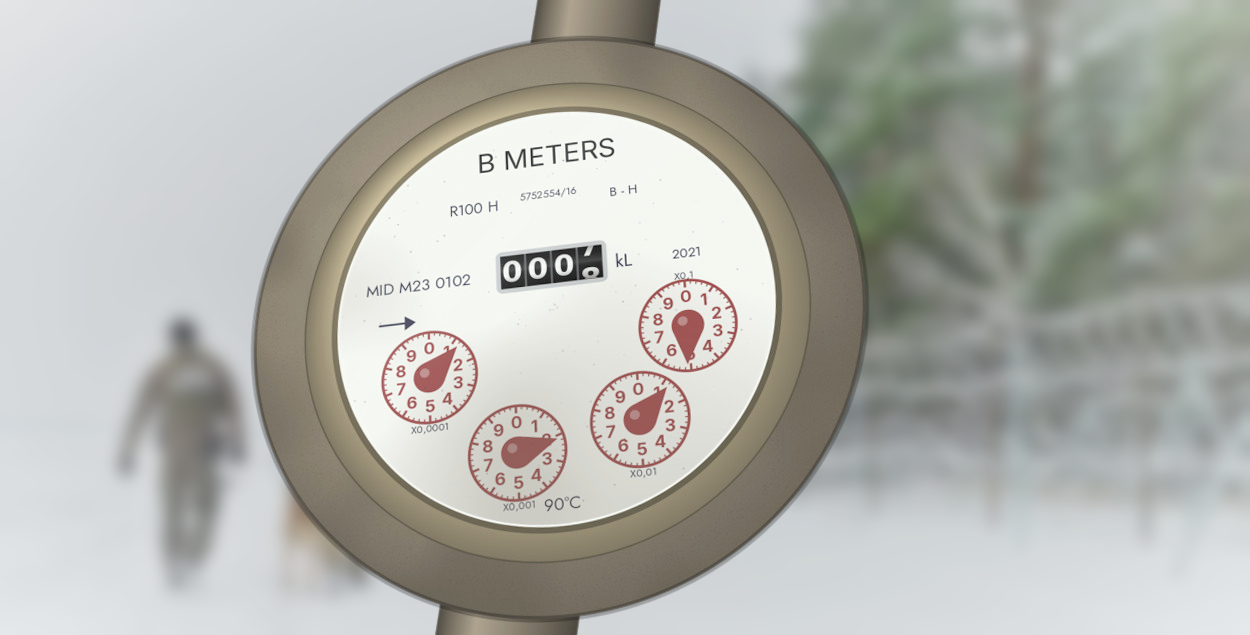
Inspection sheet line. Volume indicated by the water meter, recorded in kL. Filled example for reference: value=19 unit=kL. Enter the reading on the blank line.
value=7.5121 unit=kL
